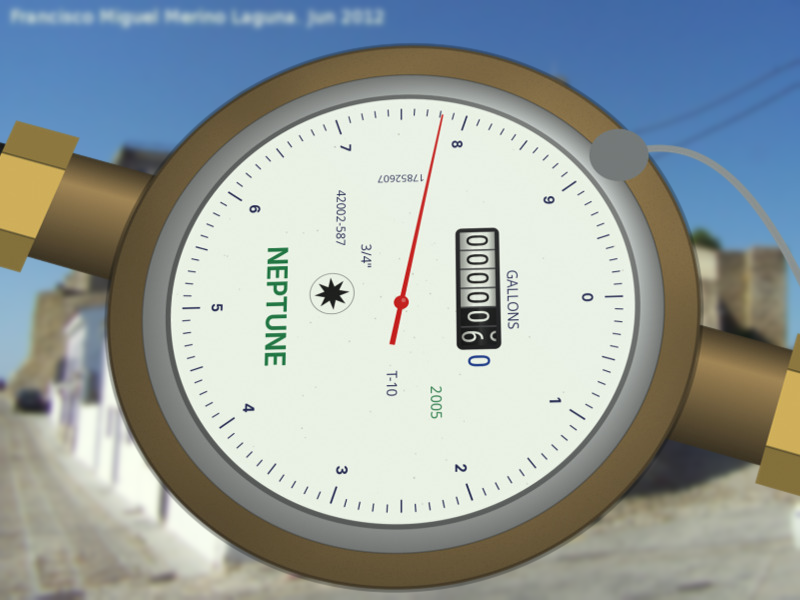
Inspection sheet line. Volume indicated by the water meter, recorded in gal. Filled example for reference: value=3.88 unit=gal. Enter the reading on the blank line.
value=57.8 unit=gal
